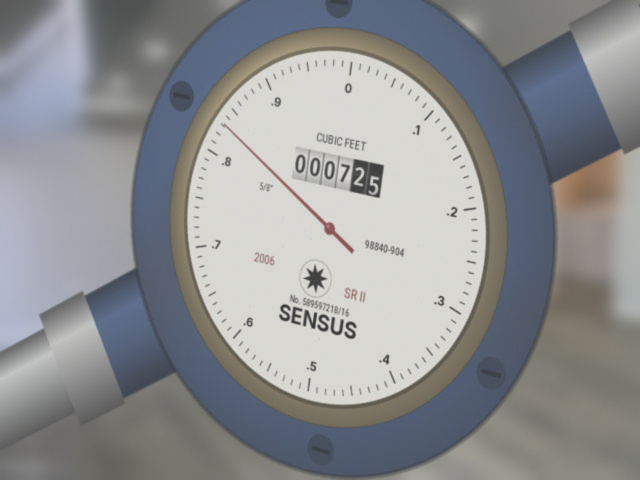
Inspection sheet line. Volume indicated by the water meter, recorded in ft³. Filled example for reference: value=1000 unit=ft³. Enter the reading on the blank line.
value=724.83 unit=ft³
